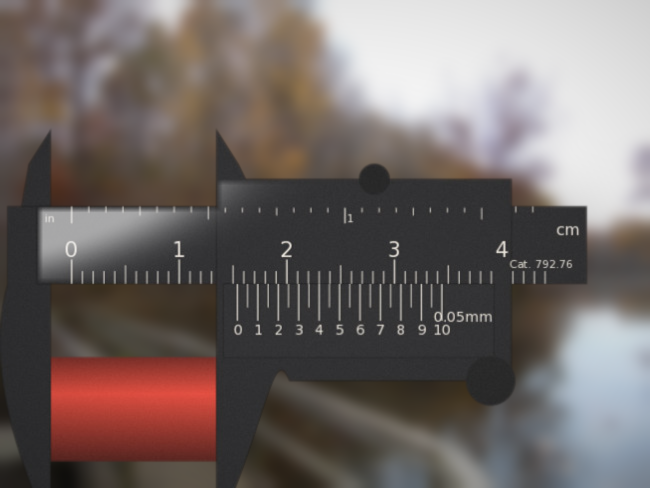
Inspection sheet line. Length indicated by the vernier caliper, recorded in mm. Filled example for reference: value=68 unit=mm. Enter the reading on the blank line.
value=15.4 unit=mm
